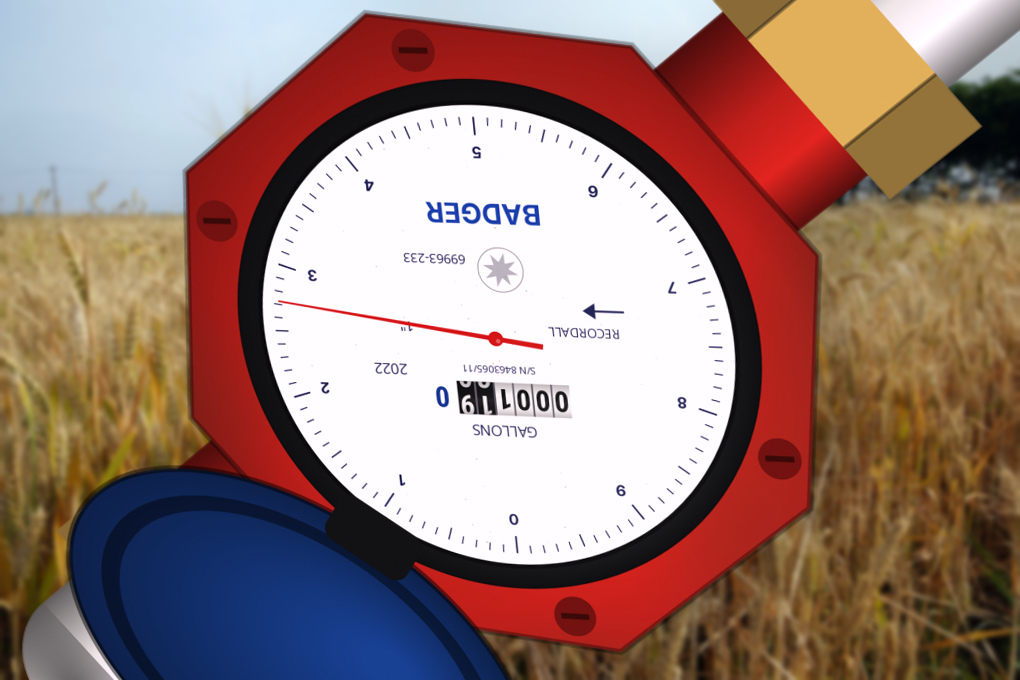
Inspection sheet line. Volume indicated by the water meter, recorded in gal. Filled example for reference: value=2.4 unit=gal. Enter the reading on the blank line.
value=1192.7 unit=gal
